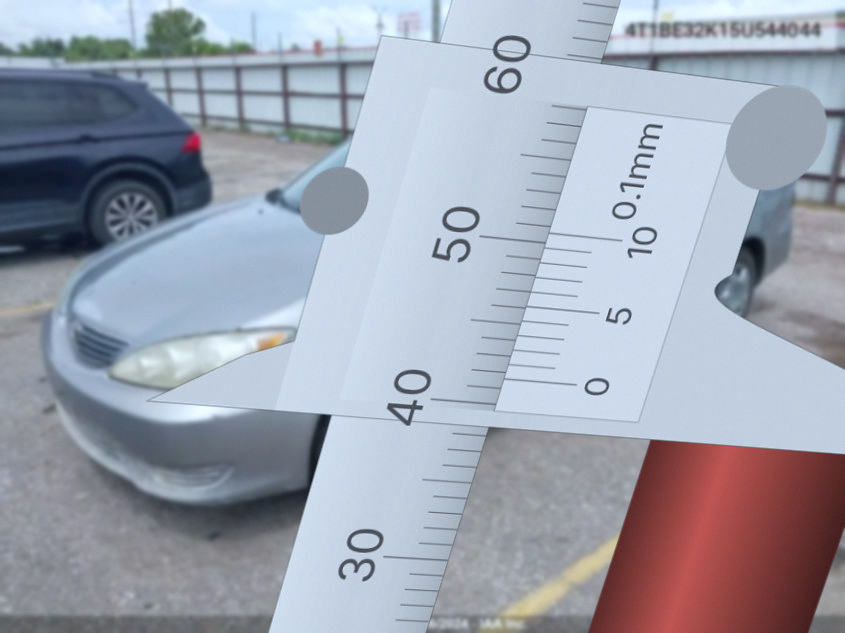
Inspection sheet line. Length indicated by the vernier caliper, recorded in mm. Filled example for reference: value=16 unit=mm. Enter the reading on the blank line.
value=41.6 unit=mm
